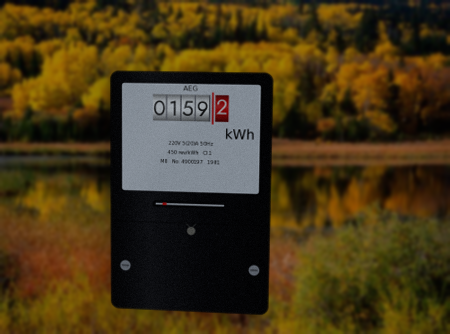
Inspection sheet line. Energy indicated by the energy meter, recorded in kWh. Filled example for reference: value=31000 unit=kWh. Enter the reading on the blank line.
value=159.2 unit=kWh
